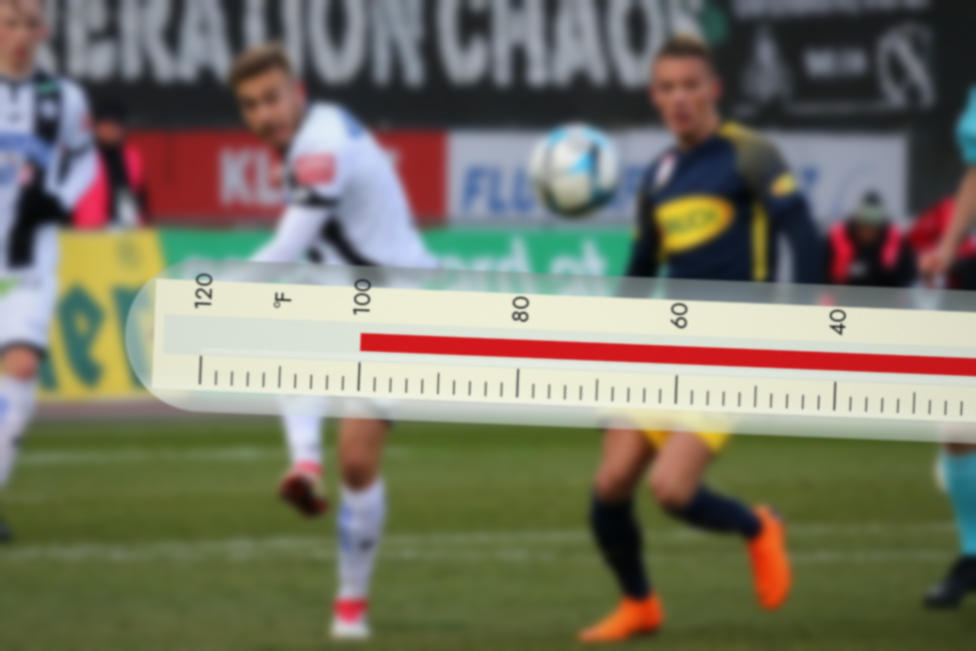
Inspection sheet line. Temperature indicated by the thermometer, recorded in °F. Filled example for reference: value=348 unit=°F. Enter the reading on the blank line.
value=100 unit=°F
